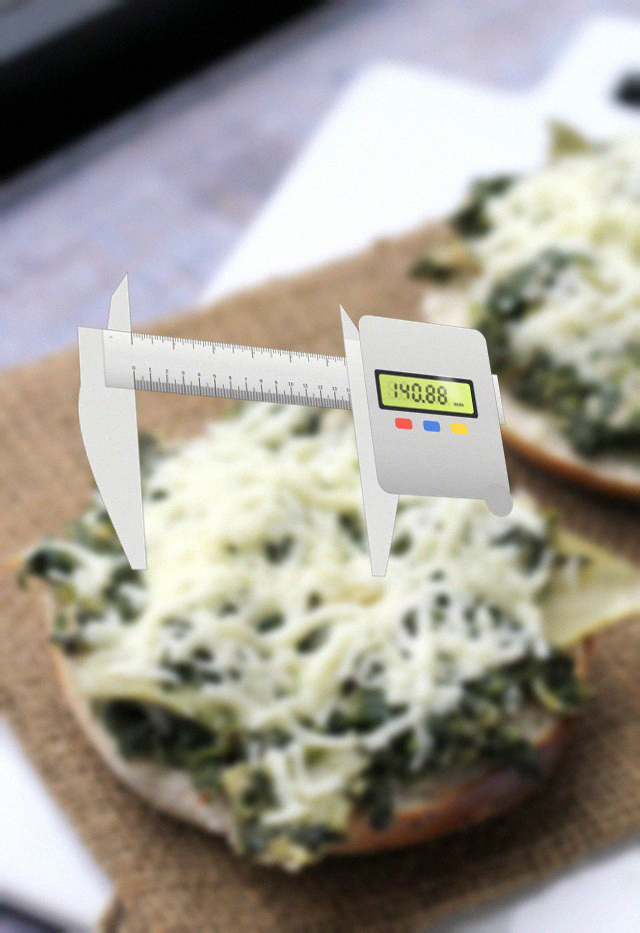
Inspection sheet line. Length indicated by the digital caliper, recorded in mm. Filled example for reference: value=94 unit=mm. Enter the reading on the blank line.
value=140.88 unit=mm
